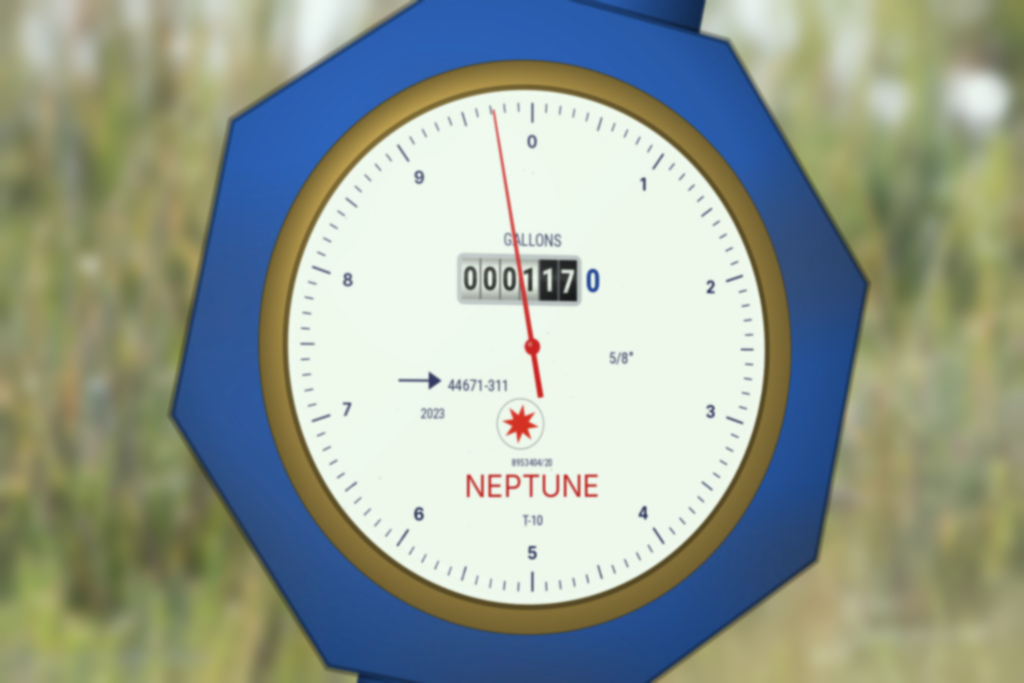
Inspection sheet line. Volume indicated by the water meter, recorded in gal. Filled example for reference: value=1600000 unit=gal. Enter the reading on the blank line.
value=1169.7 unit=gal
